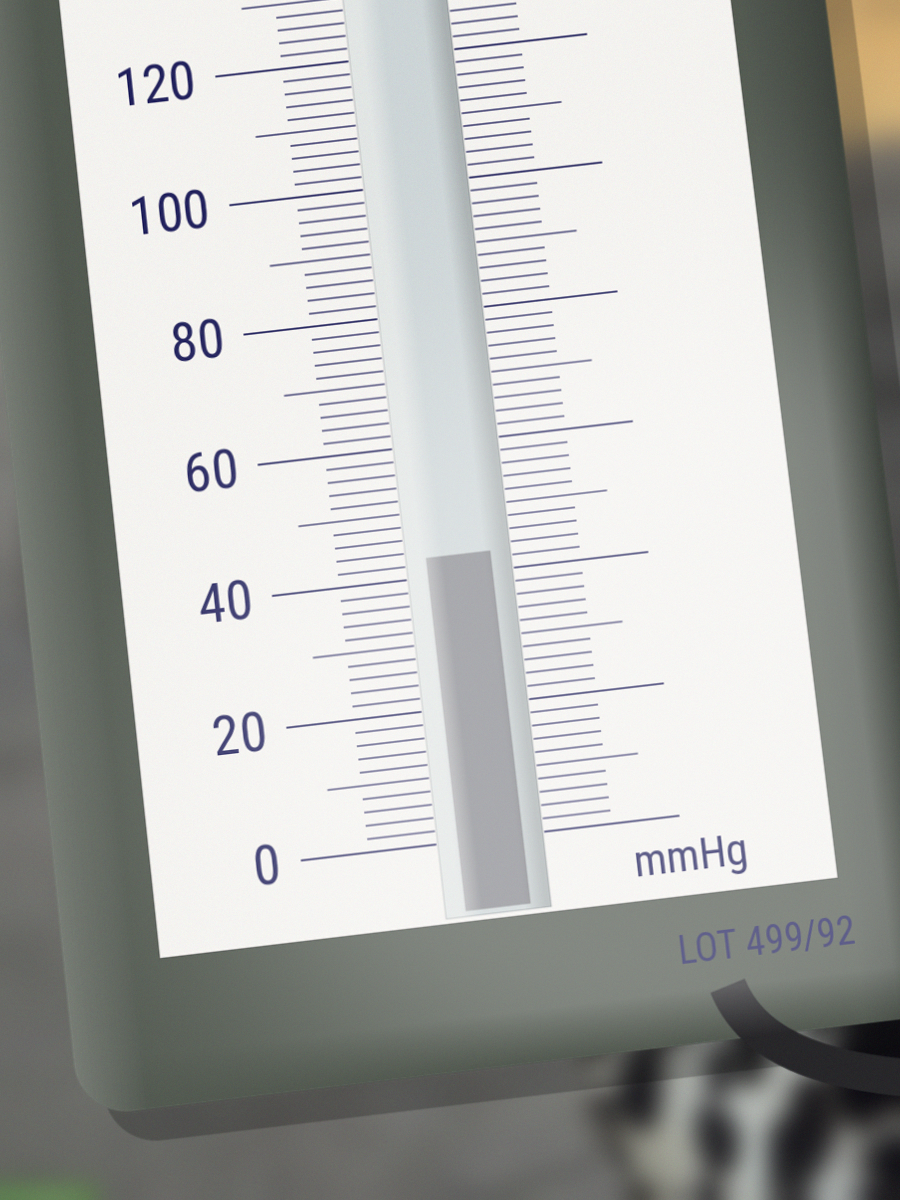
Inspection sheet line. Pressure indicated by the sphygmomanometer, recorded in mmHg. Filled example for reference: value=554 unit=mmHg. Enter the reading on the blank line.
value=43 unit=mmHg
